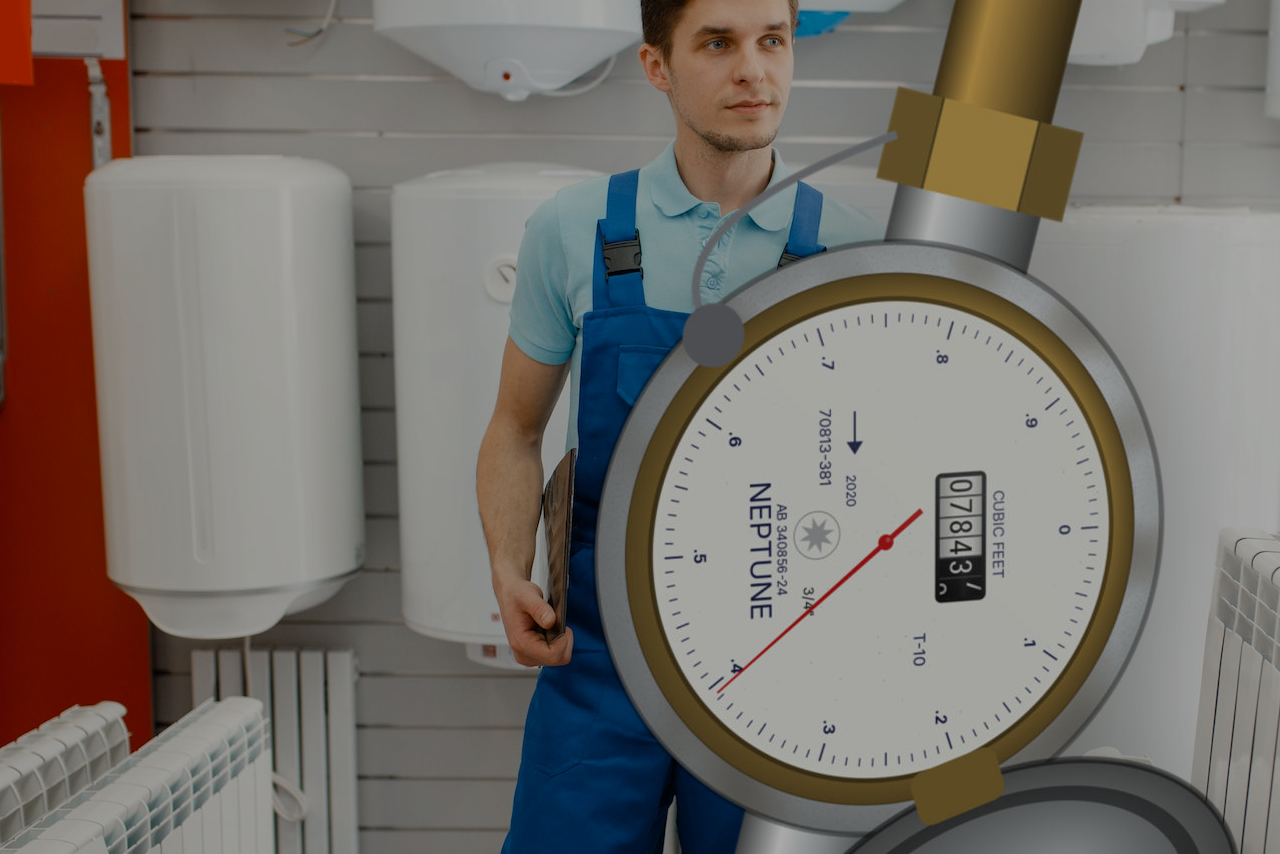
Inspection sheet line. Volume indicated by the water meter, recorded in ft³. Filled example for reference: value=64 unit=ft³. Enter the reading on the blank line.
value=78437.39 unit=ft³
